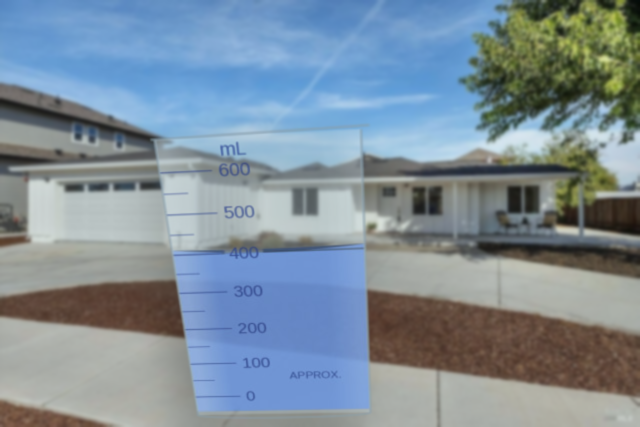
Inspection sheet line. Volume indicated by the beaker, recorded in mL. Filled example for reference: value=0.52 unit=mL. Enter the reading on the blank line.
value=400 unit=mL
